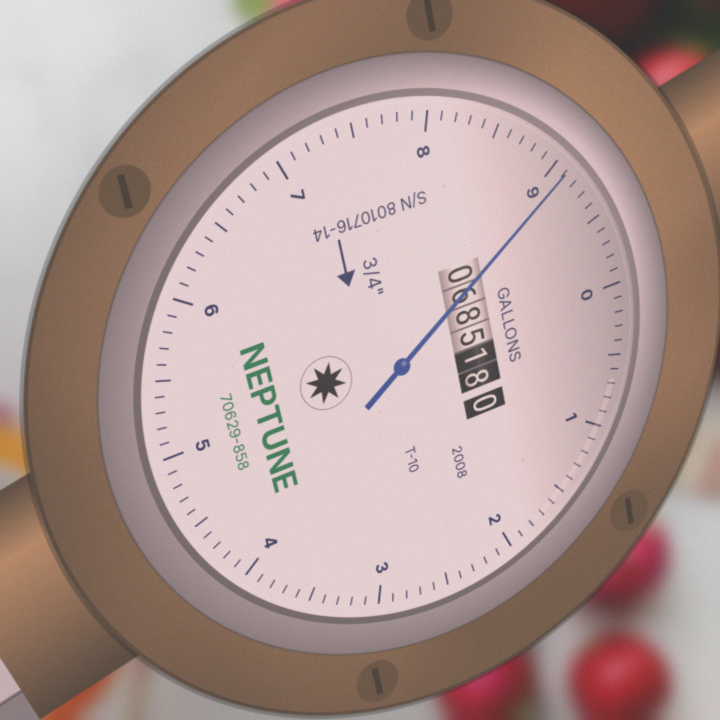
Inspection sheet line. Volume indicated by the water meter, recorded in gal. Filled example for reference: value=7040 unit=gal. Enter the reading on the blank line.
value=685179.1 unit=gal
